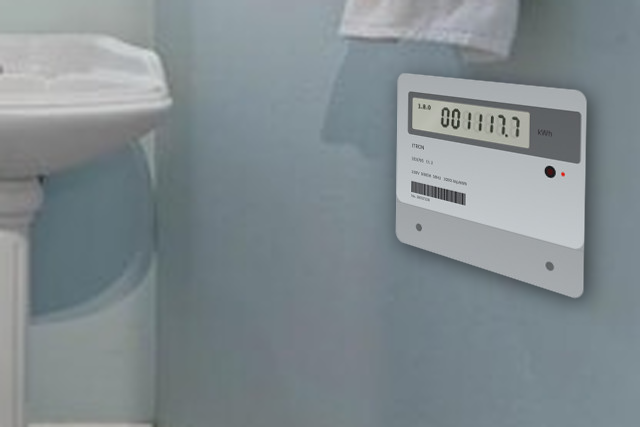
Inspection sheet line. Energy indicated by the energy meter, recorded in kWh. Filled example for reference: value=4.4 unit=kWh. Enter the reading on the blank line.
value=1117.7 unit=kWh
